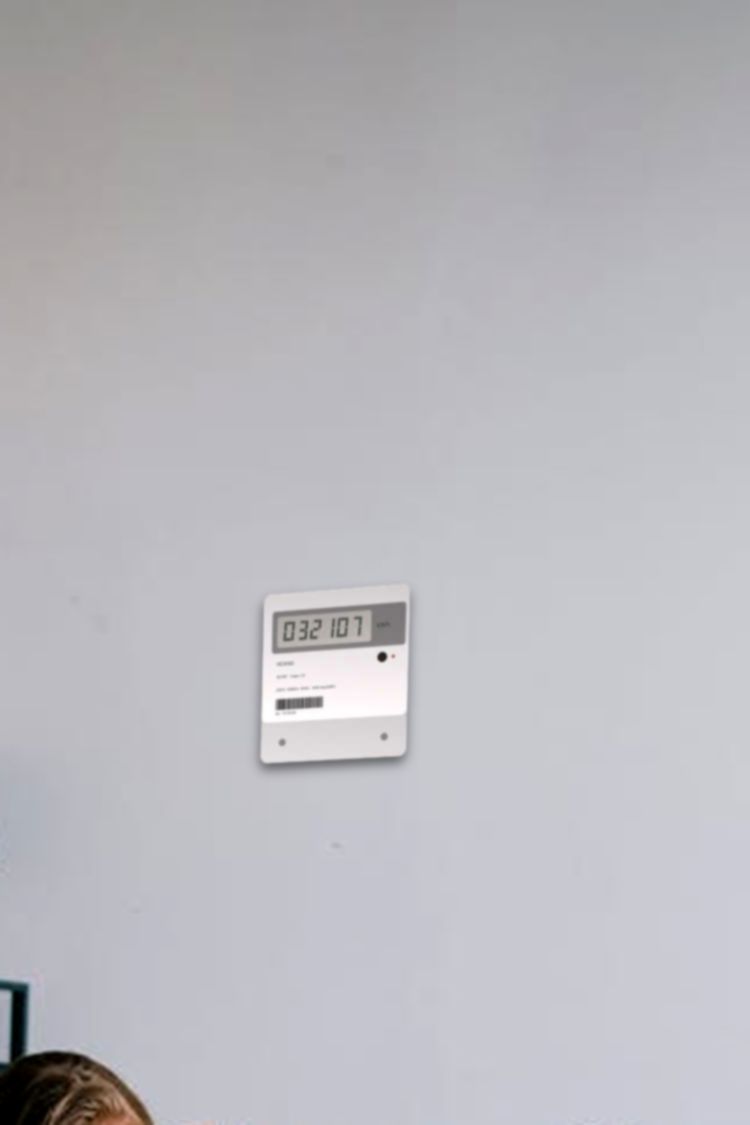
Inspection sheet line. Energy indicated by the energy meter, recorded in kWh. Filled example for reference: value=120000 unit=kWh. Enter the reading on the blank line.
value=32107 unit=kWh
